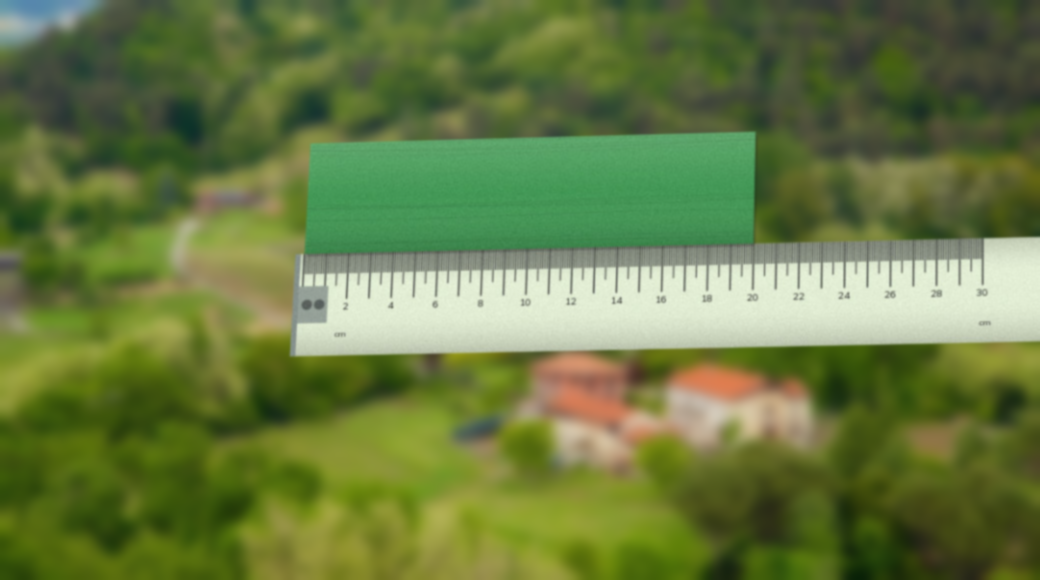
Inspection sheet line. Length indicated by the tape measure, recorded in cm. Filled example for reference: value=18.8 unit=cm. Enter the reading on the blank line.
value=20 unit=cm
